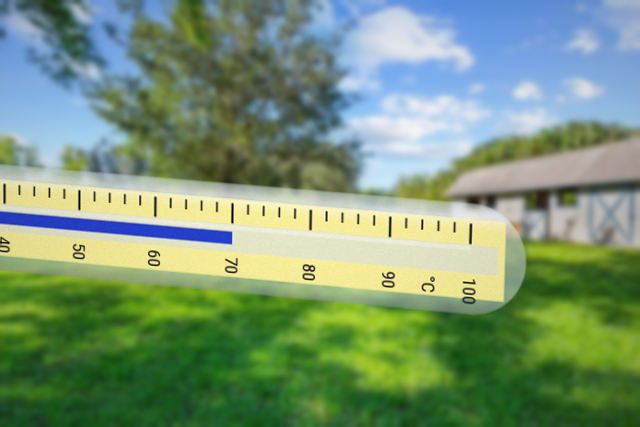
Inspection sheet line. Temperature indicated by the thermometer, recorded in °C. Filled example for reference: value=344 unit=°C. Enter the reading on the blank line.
value=70 unit=°C
